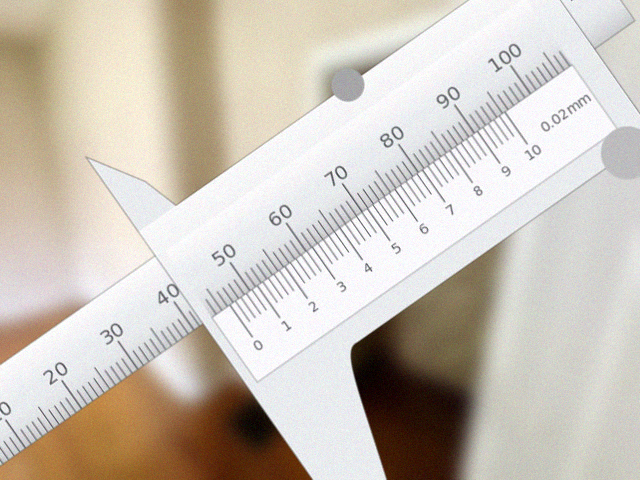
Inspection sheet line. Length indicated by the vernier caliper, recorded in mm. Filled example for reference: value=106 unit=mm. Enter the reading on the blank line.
value=46.4 unit=mm
